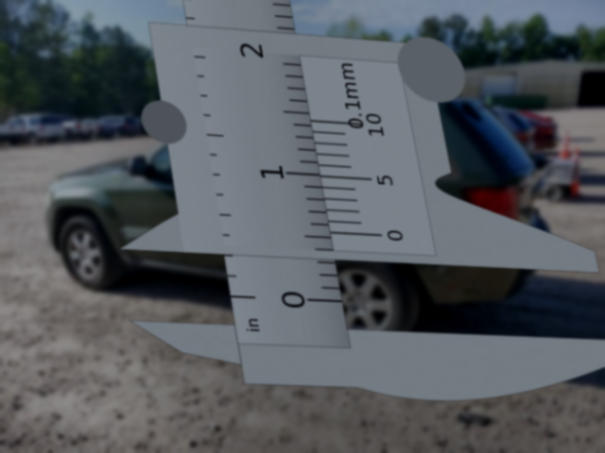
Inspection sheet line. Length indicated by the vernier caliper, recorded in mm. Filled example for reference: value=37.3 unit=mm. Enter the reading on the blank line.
value=5.4 unit=mm
